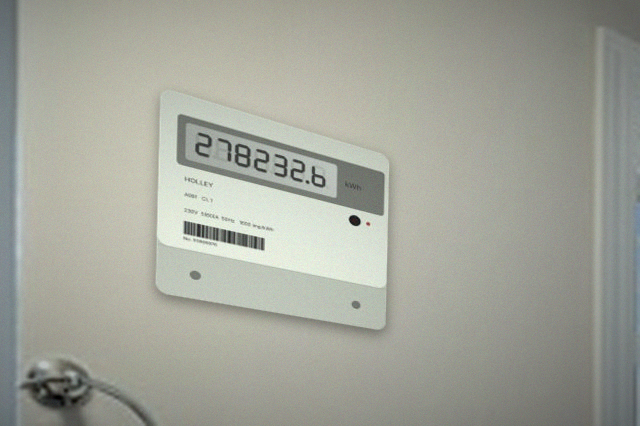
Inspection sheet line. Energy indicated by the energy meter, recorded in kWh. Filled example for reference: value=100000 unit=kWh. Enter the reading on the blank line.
value=278232.6 unit=kWh
